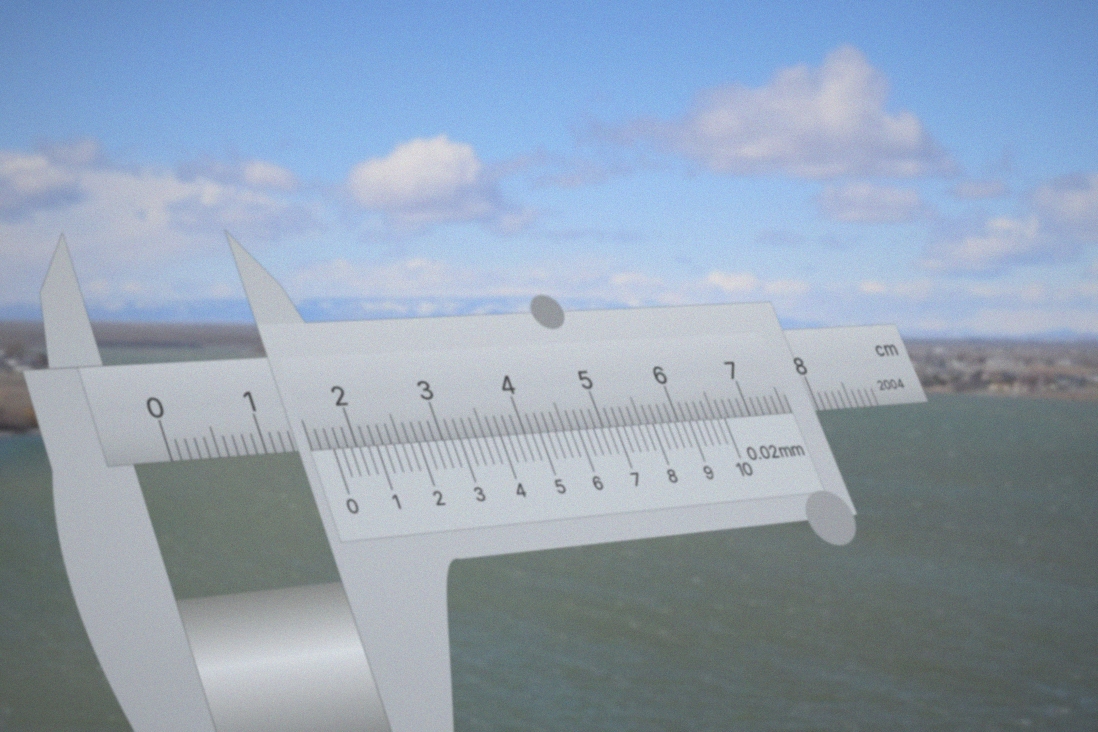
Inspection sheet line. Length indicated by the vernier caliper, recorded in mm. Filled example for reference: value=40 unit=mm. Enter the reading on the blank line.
value=17.4 unit=mm
